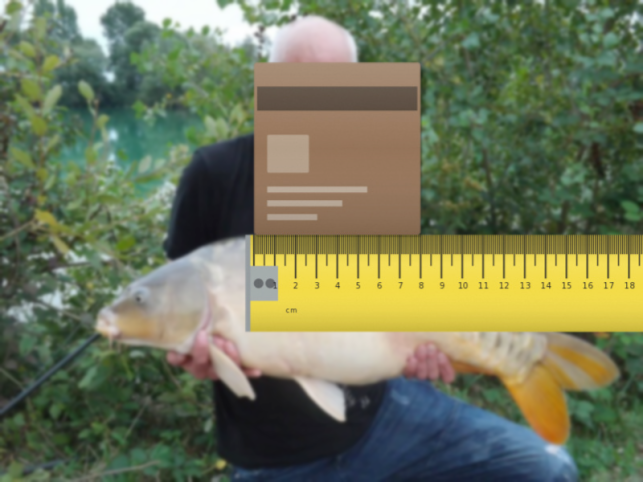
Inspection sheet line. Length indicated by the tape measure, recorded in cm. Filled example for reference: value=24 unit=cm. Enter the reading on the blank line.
value=8 unit=cm
